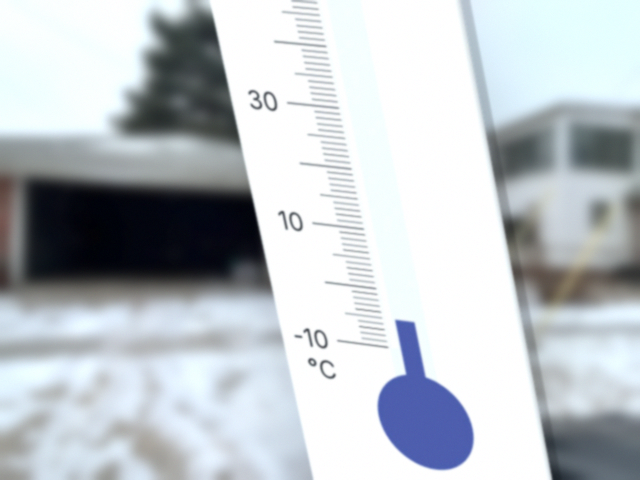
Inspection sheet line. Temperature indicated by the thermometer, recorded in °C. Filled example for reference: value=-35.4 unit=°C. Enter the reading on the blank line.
value=-5 unit=°C
